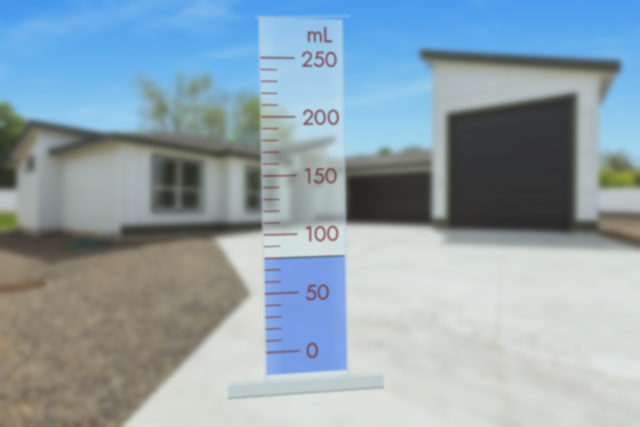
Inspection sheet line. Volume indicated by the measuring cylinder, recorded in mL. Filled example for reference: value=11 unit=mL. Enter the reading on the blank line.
value=80 unit=mL
